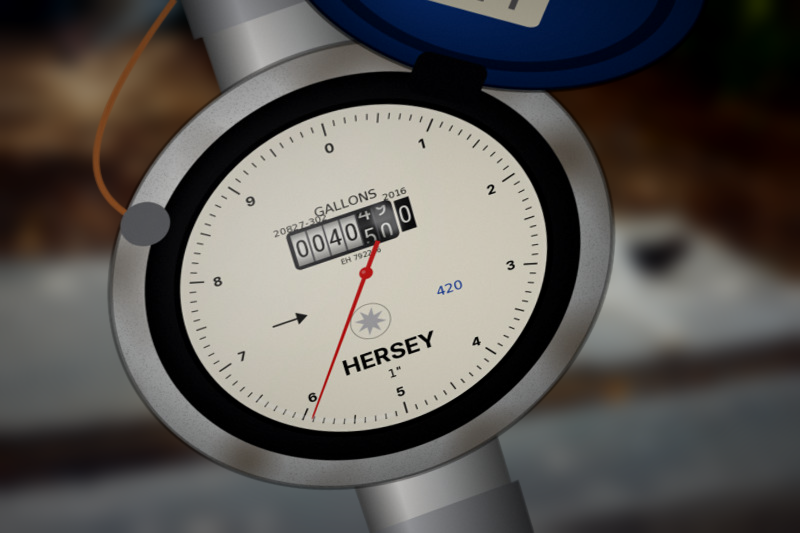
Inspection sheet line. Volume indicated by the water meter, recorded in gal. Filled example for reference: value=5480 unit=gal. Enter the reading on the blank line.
value=40495.9 unit=gal
